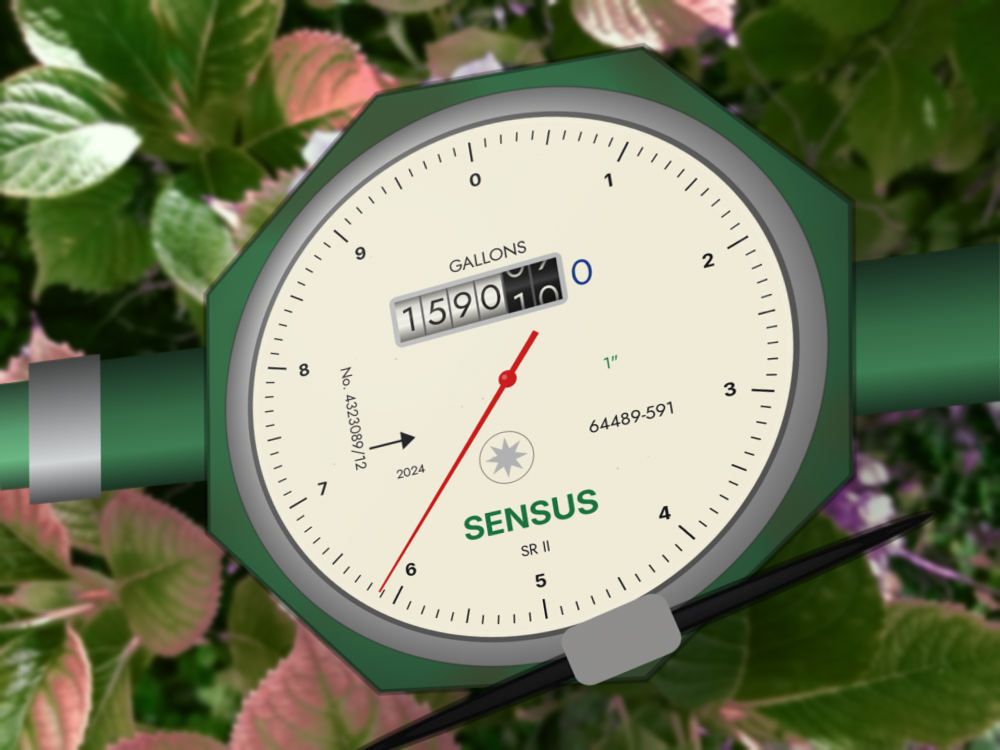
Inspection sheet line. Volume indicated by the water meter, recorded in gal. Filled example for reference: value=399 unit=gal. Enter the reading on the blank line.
value=1590096.1 unit=gal
